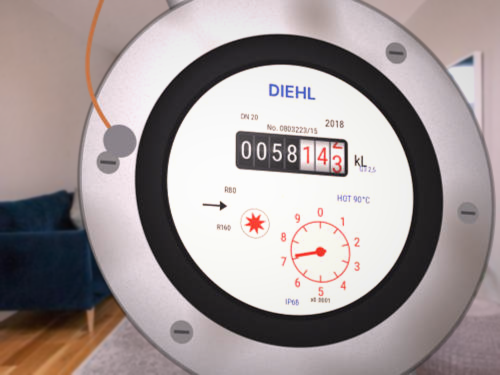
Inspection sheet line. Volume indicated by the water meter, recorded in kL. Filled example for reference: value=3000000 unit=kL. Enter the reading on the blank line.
value=58.1427 unit=kL
